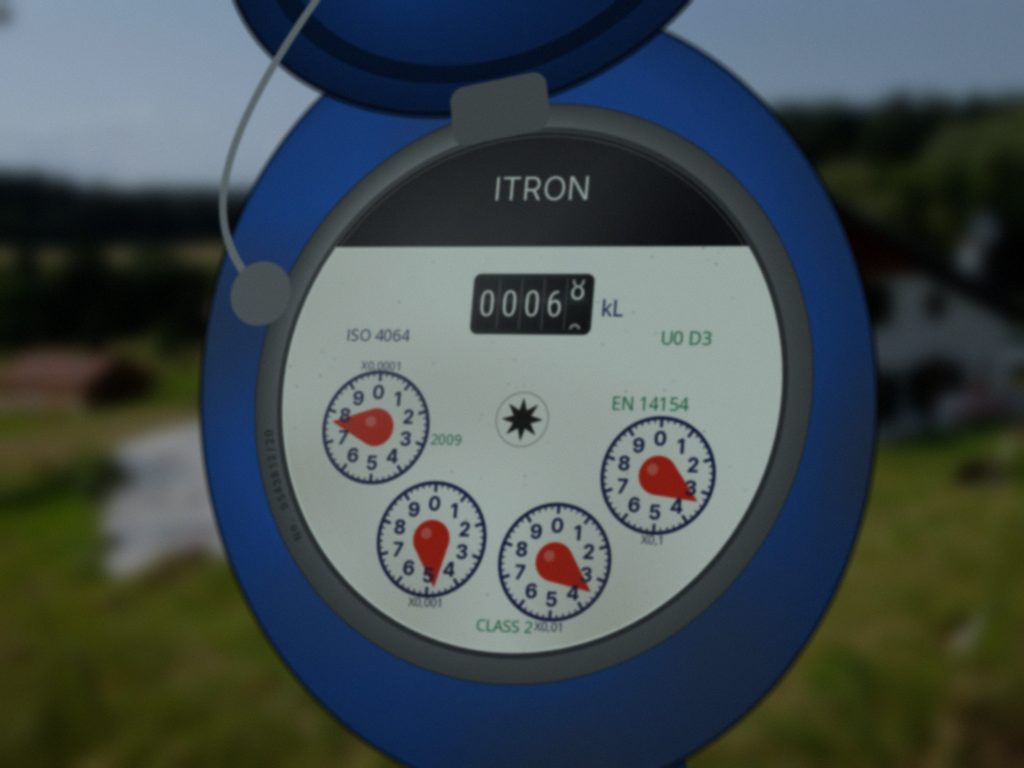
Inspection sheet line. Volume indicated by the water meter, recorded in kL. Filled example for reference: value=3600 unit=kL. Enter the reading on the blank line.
value=68.3347 unit=kL
